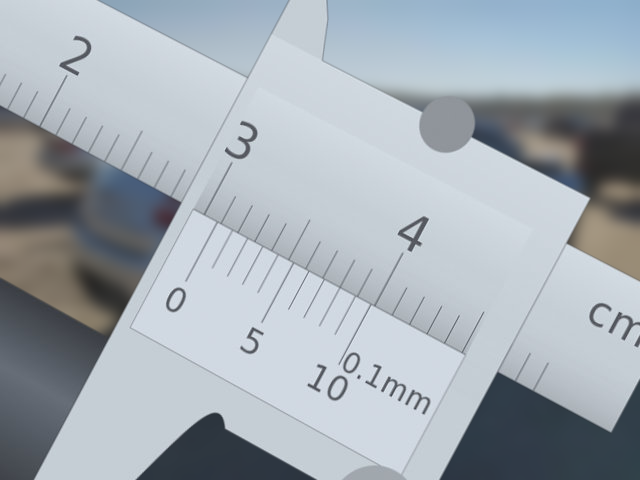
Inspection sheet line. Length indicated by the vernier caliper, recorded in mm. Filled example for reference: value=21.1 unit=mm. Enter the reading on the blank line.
value=30.8 unit=mm
